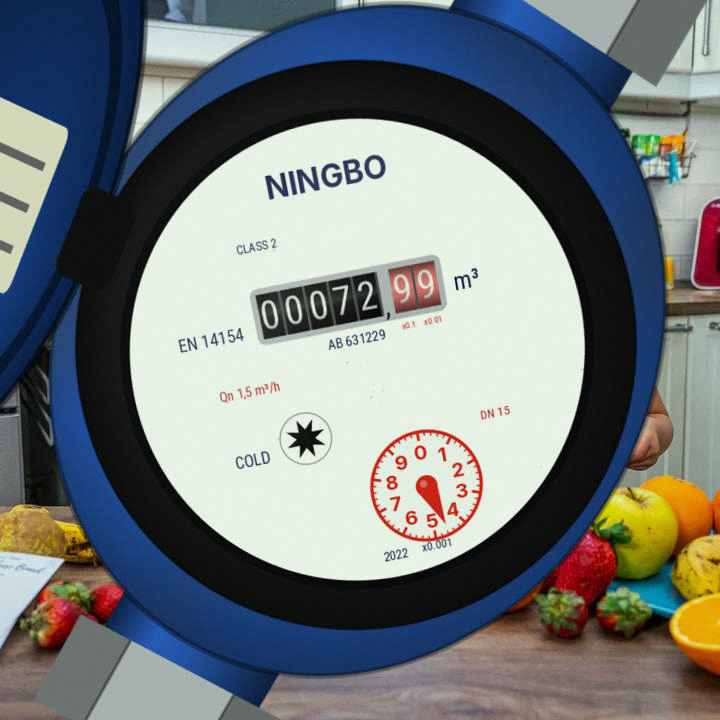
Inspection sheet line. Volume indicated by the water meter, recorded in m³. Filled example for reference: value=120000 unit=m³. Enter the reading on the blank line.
value=72.994 unit=m³
